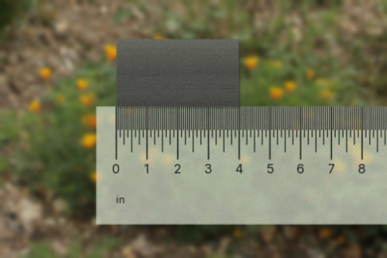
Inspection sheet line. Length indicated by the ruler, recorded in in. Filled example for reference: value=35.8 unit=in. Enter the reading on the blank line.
value=4 unit=in
